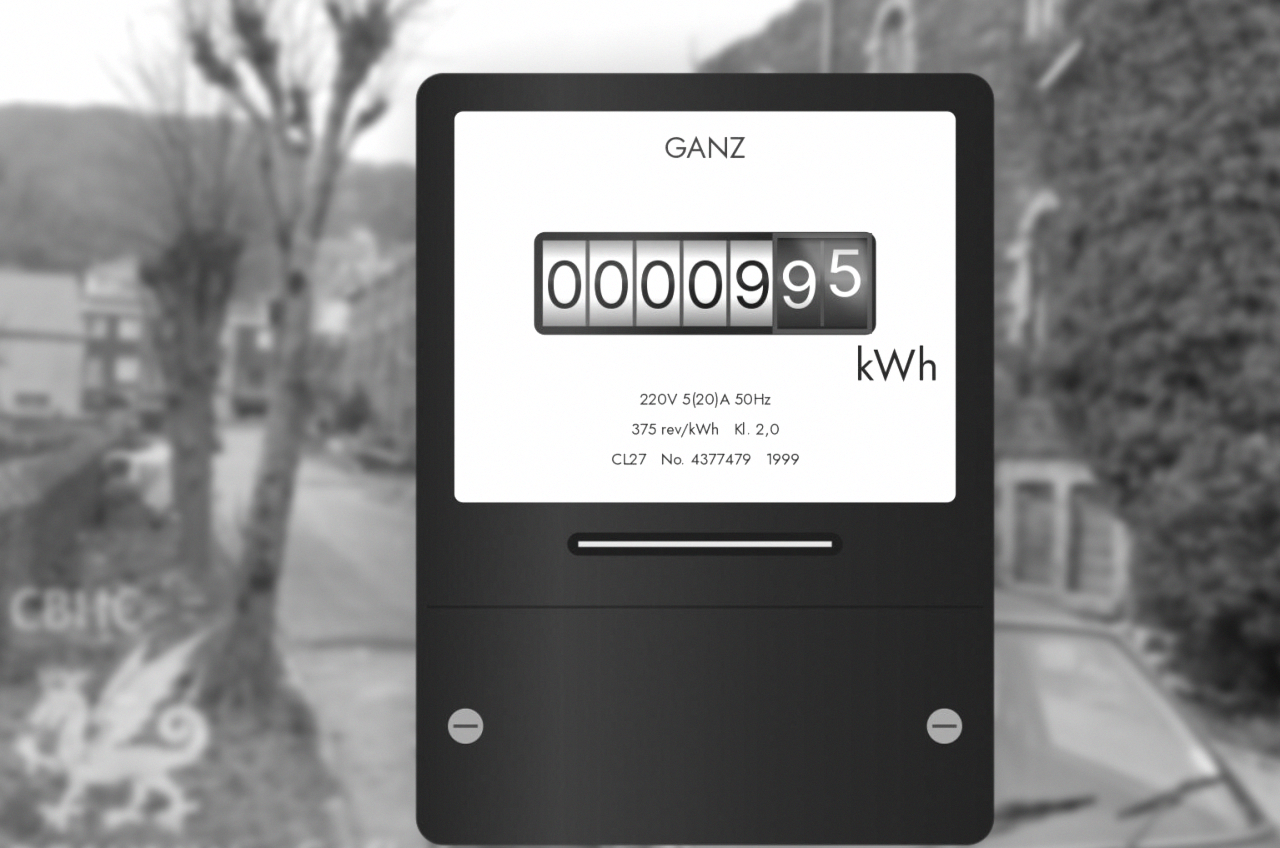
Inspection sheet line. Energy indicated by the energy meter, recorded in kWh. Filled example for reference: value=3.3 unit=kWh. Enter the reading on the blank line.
value=9.95 unit=kWh
